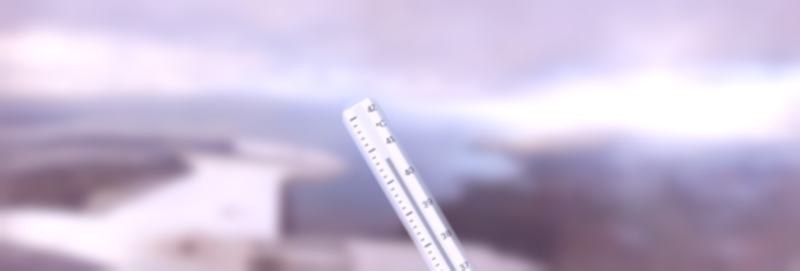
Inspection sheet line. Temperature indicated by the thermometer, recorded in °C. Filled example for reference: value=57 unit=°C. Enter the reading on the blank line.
value=40.6 unit=°C
